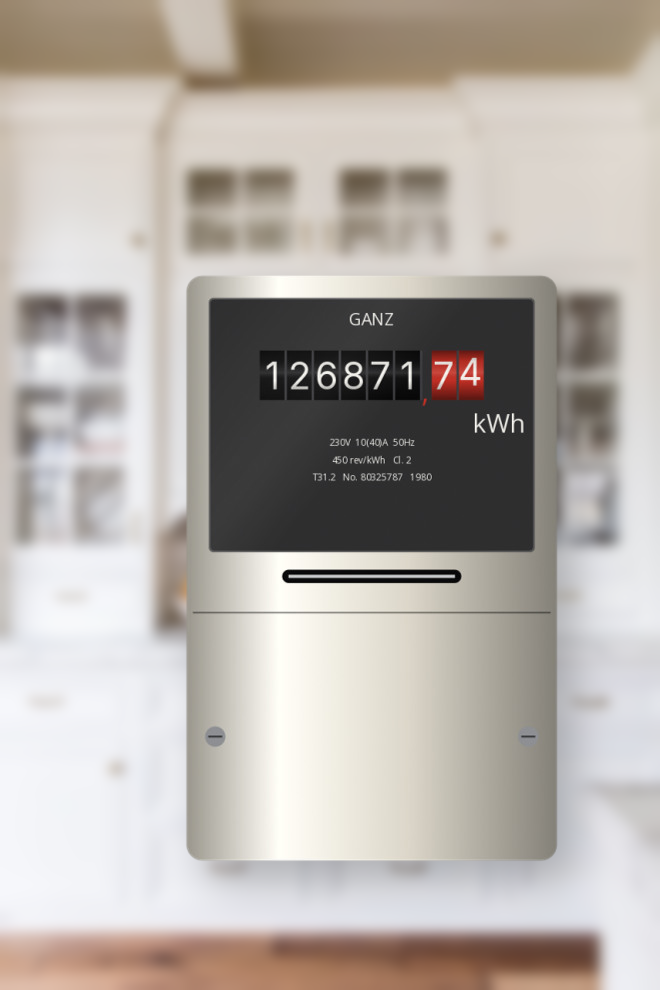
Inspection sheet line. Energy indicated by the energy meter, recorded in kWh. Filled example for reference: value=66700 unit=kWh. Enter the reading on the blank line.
value=126871.74 unit=kWh
